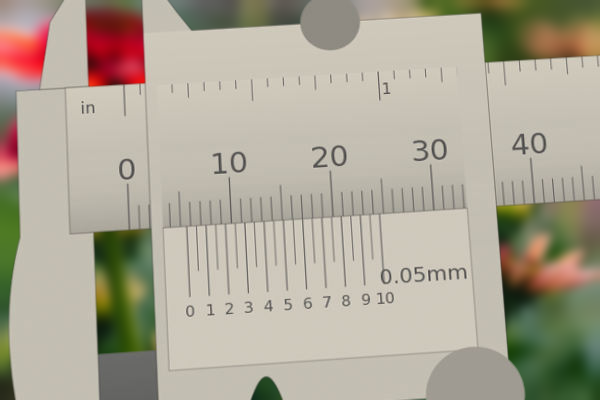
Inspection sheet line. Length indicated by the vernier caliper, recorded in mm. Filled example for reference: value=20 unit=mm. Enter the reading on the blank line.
value=5.6 unit=mm
